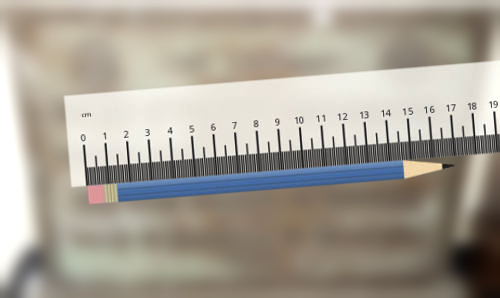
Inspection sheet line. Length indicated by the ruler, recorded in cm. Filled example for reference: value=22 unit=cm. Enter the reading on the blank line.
value=17 unit=cm
